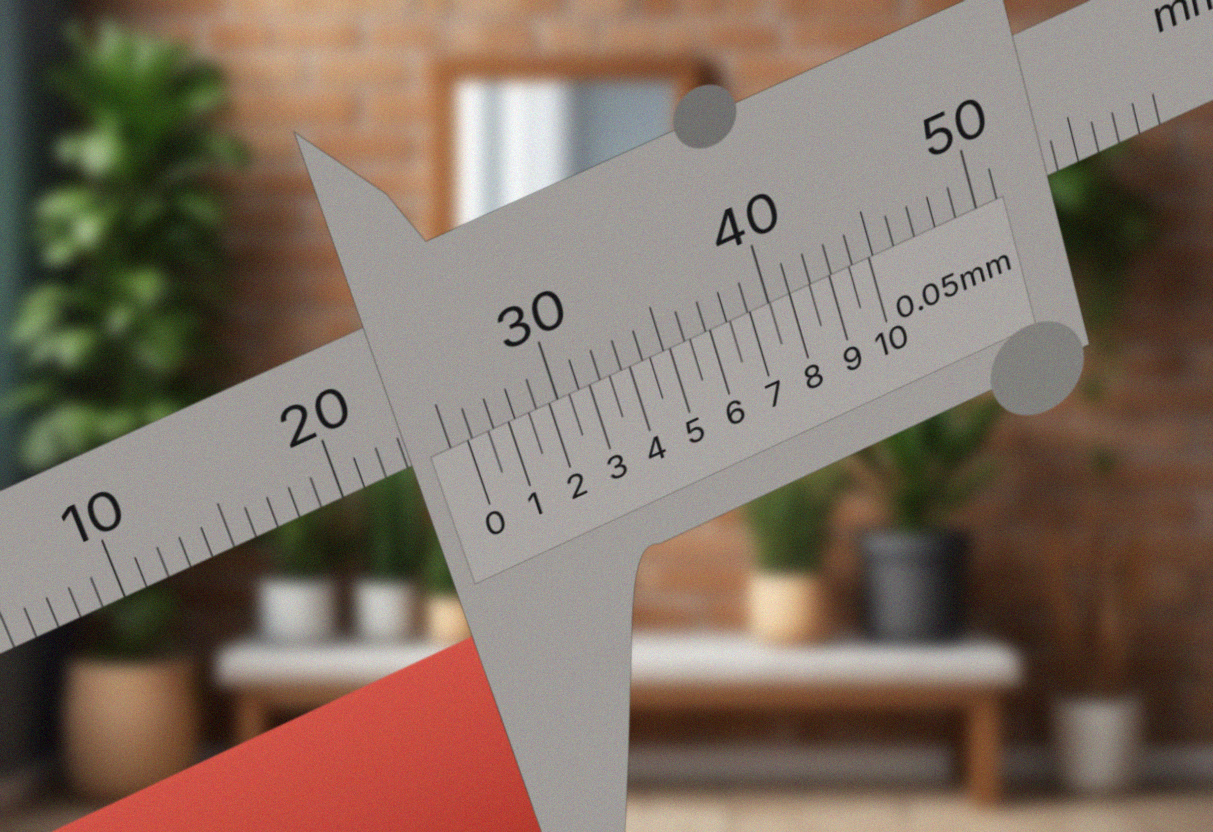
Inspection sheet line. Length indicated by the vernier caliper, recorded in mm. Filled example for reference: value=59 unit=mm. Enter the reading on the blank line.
value=25.8 unit=mm
